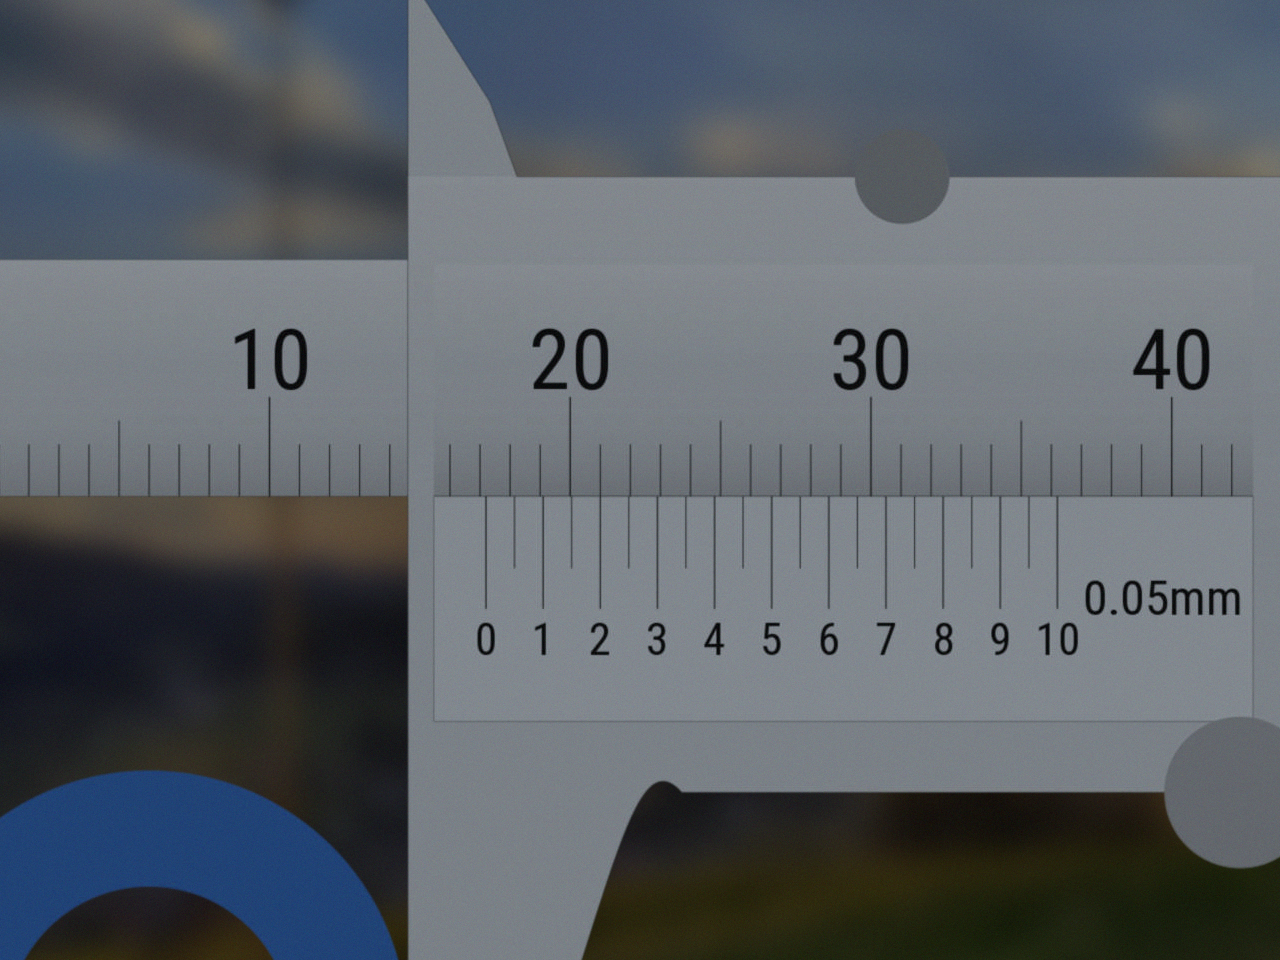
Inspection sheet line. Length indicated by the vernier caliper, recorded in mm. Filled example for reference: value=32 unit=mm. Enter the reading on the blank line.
value=17.20 unit=mm
